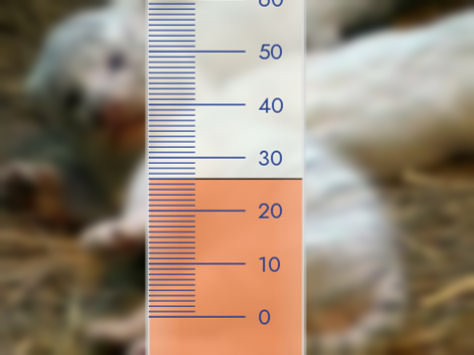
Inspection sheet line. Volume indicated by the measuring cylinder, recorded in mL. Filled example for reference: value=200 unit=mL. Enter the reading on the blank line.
value=26 unit=mL
